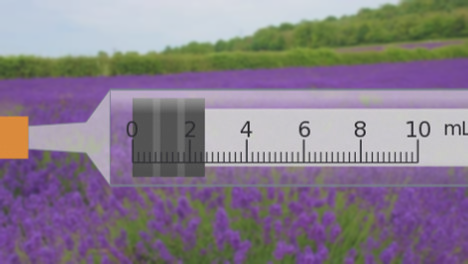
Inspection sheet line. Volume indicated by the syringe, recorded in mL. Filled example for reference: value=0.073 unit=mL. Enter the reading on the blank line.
value=0 unit=mL
